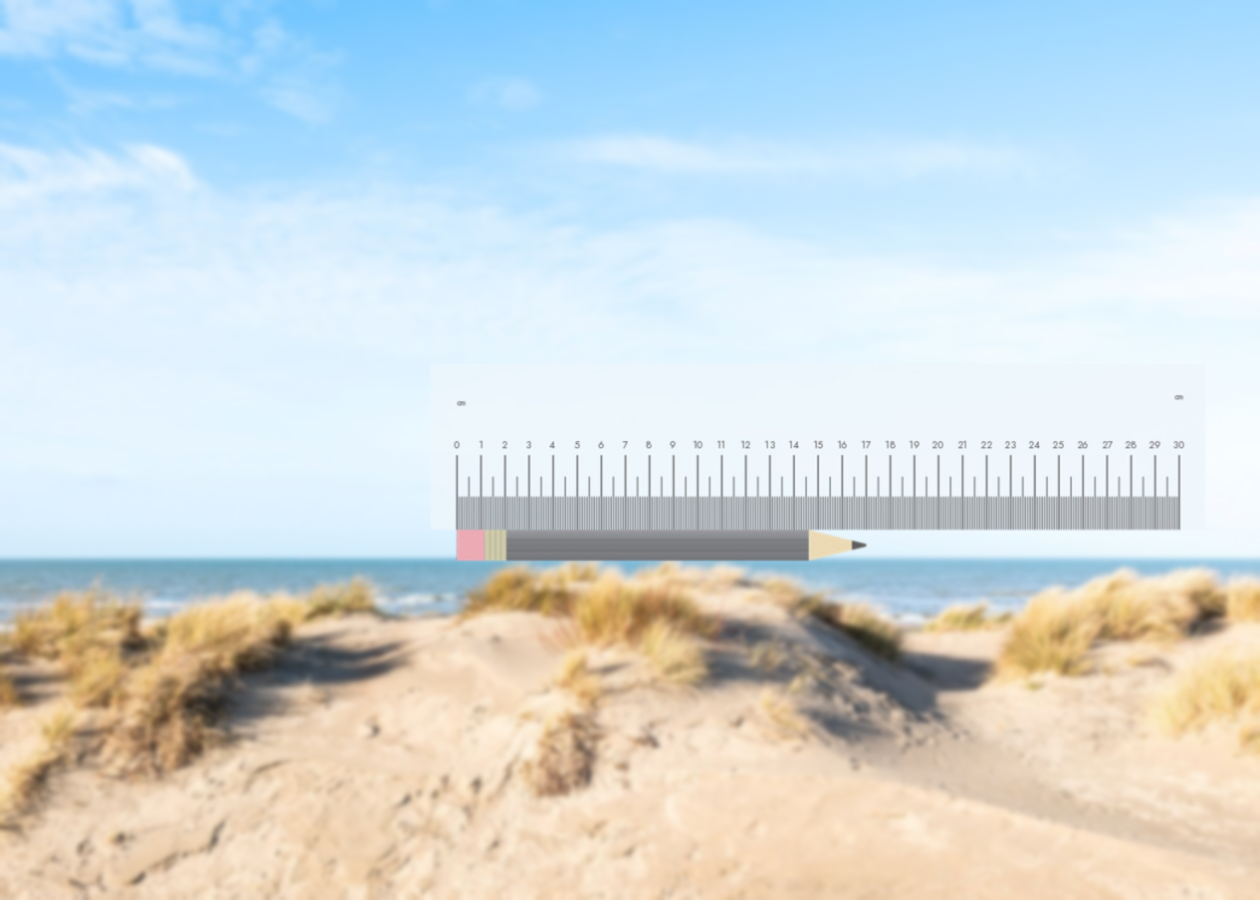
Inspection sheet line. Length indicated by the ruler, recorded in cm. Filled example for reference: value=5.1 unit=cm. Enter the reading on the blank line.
value=17 unit=cm
